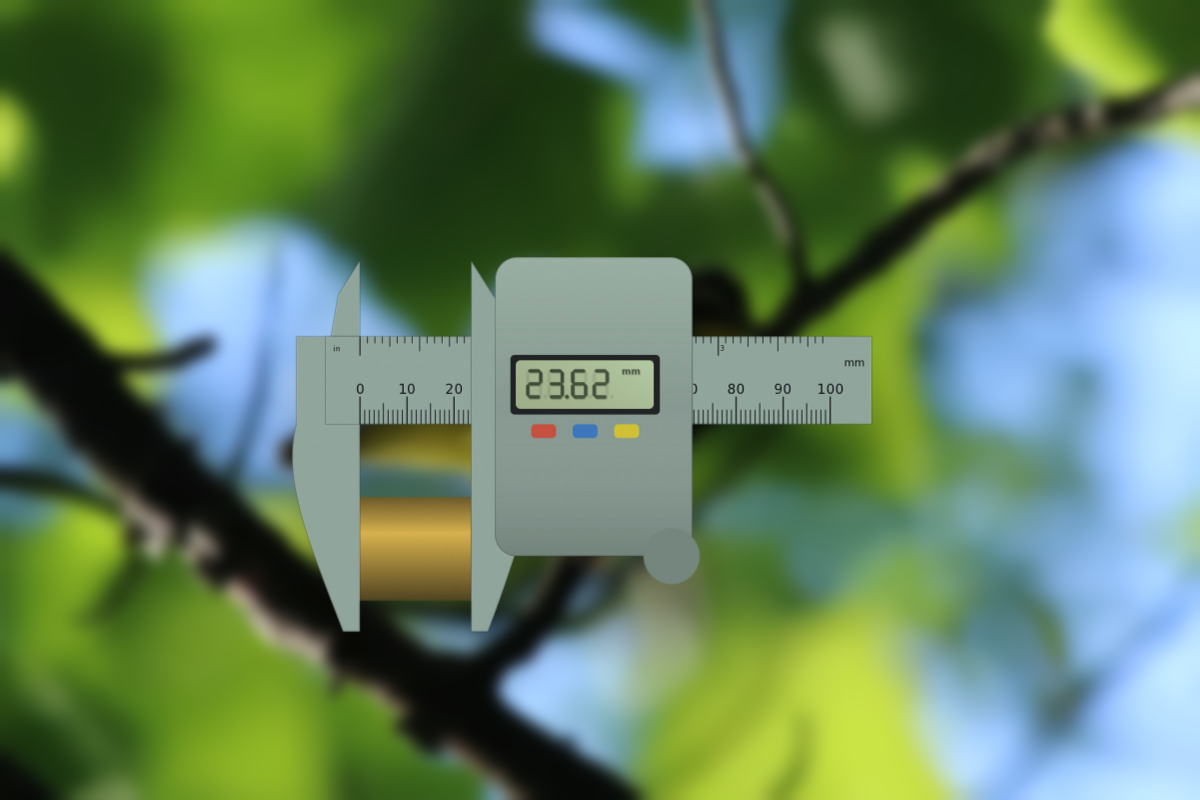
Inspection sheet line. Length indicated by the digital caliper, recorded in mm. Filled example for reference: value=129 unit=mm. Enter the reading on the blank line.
value=23.62 unit=mm
